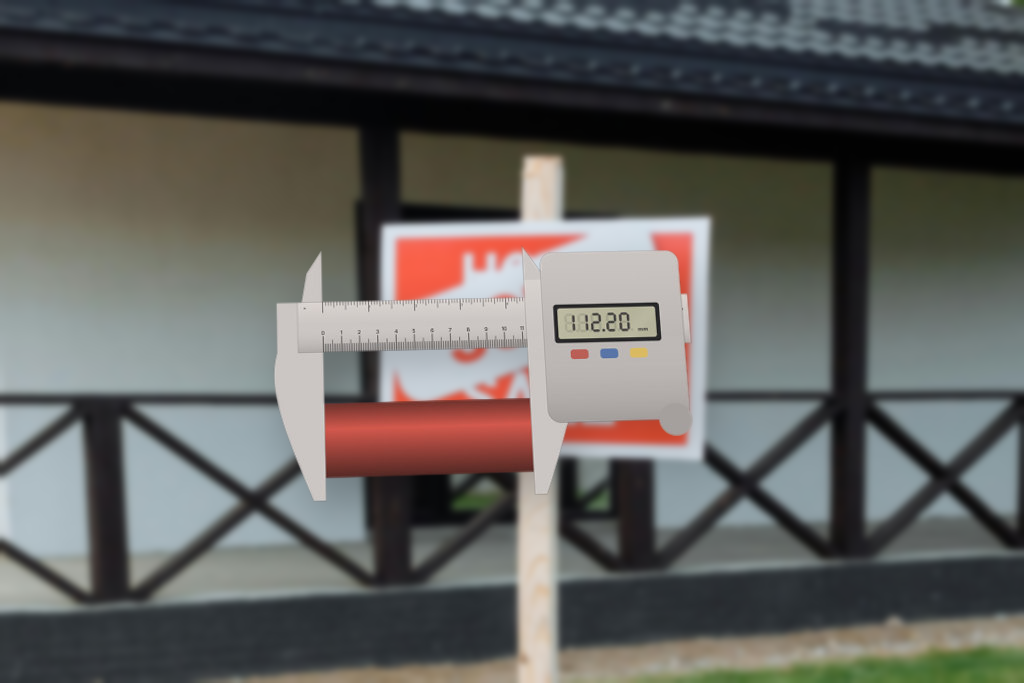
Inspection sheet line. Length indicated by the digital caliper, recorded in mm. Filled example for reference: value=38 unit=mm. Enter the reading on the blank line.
value=112.20 unit=mm
